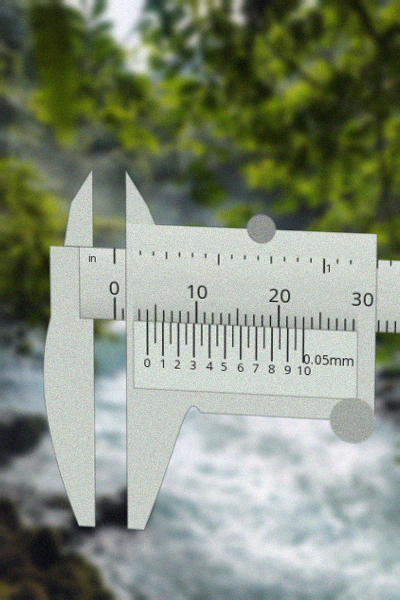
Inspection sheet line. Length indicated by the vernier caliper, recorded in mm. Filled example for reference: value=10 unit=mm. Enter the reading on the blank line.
value=4.0 unit=mm
